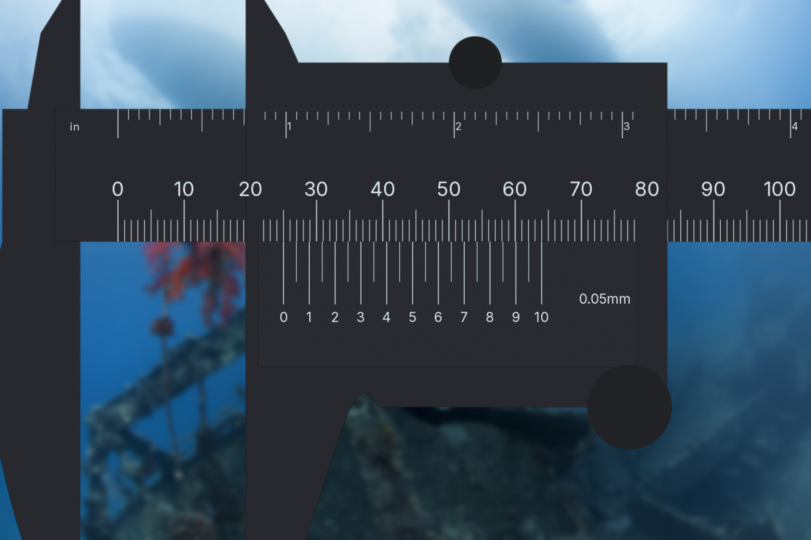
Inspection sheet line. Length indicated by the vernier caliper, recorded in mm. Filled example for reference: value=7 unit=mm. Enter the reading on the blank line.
value=25.0 unit=mm
